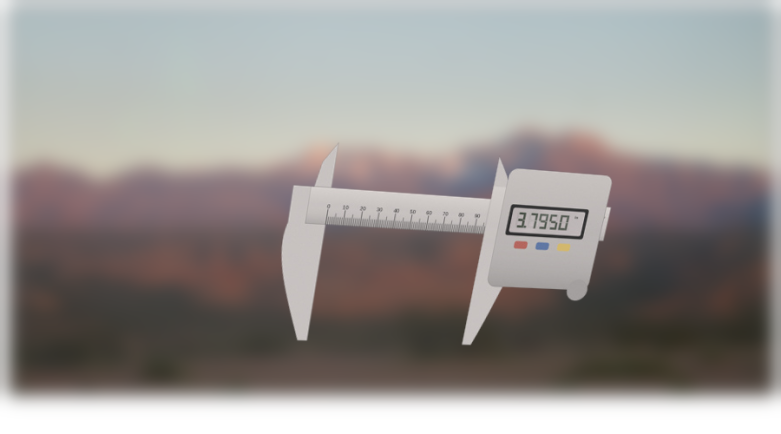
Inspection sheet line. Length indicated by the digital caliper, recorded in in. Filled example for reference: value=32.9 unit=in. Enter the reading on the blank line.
value=3.7950 unit=in
